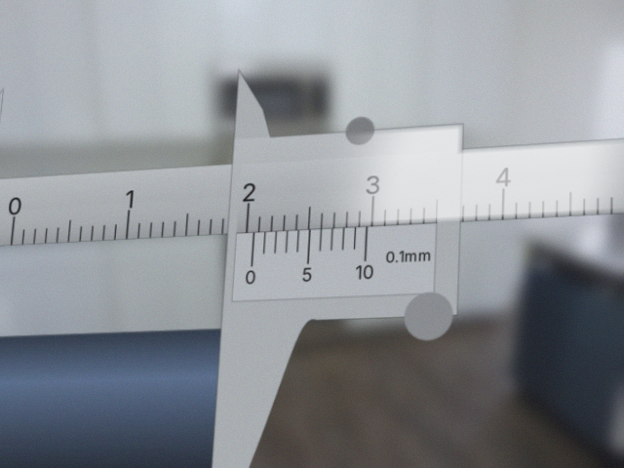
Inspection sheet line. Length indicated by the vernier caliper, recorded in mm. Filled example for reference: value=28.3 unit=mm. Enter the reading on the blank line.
value=20.6 unit=mm
